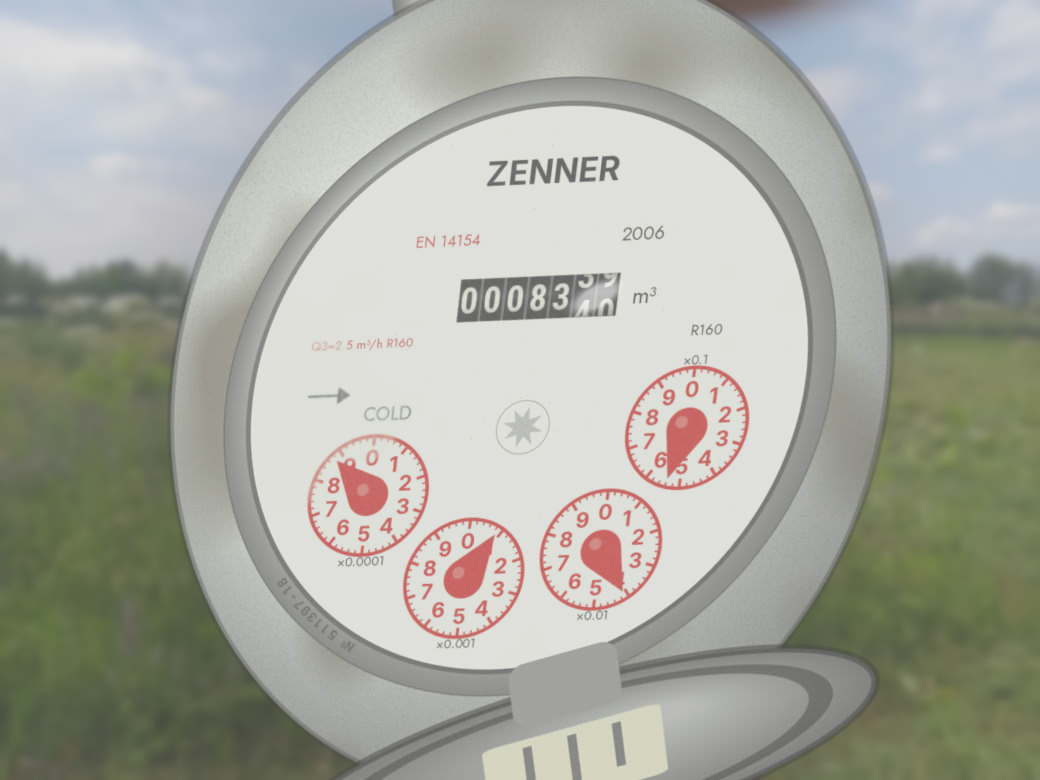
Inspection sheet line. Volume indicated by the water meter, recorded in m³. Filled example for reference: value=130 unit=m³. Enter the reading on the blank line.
value=8339.5408 unit=m³
